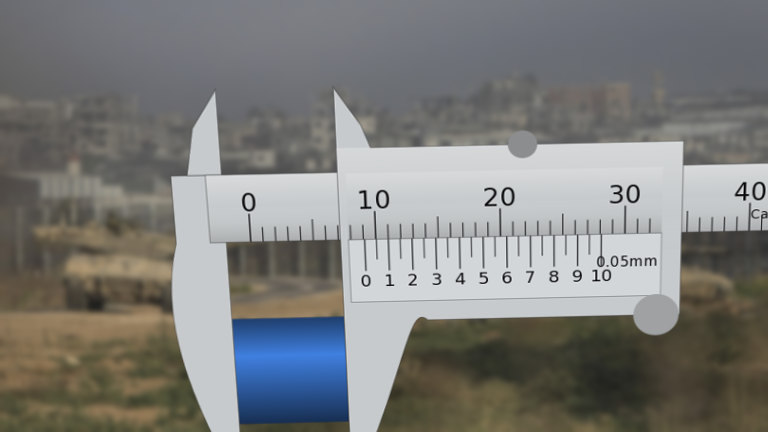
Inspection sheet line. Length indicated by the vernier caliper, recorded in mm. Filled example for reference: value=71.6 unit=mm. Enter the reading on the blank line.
value=9.1 unit=mm
